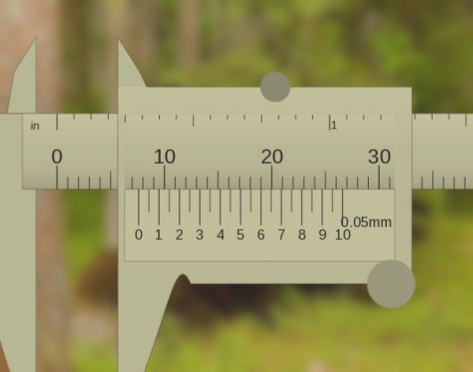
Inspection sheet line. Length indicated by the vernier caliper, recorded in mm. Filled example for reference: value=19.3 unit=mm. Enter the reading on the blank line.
value=7.6 unit=mm
